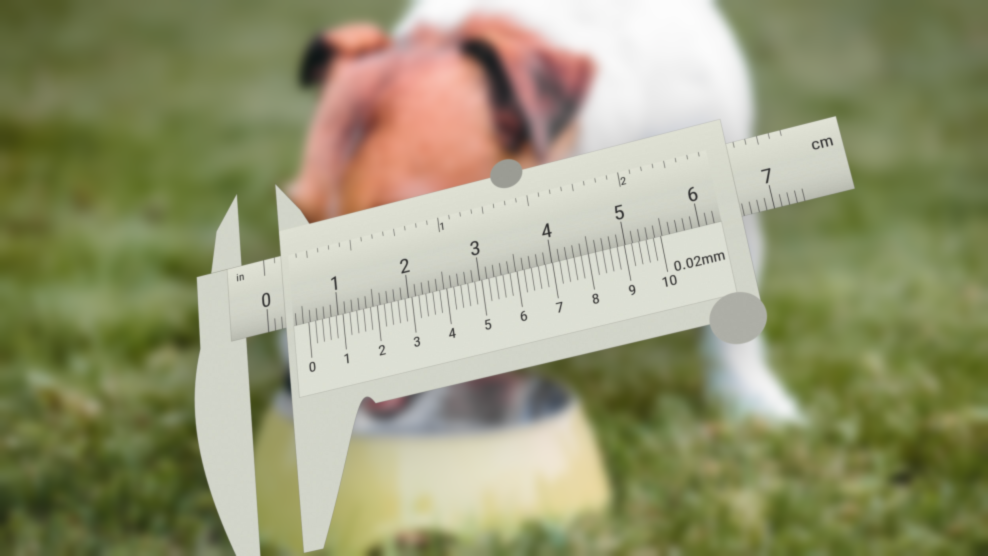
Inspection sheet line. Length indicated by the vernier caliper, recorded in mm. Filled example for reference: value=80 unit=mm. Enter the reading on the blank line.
value=5.8 unit=mm
